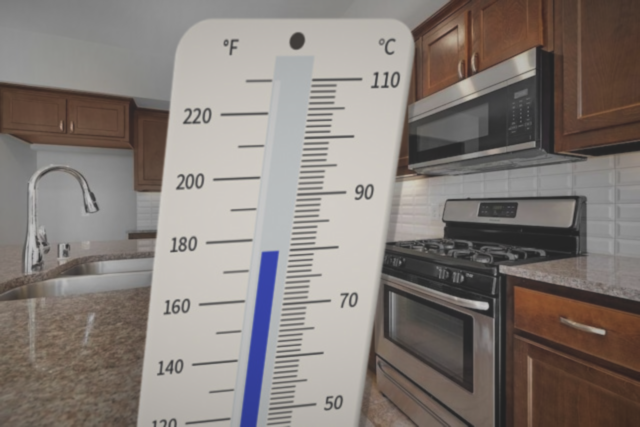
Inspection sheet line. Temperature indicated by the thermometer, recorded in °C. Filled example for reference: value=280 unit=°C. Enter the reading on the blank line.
value=80 unit=°C
